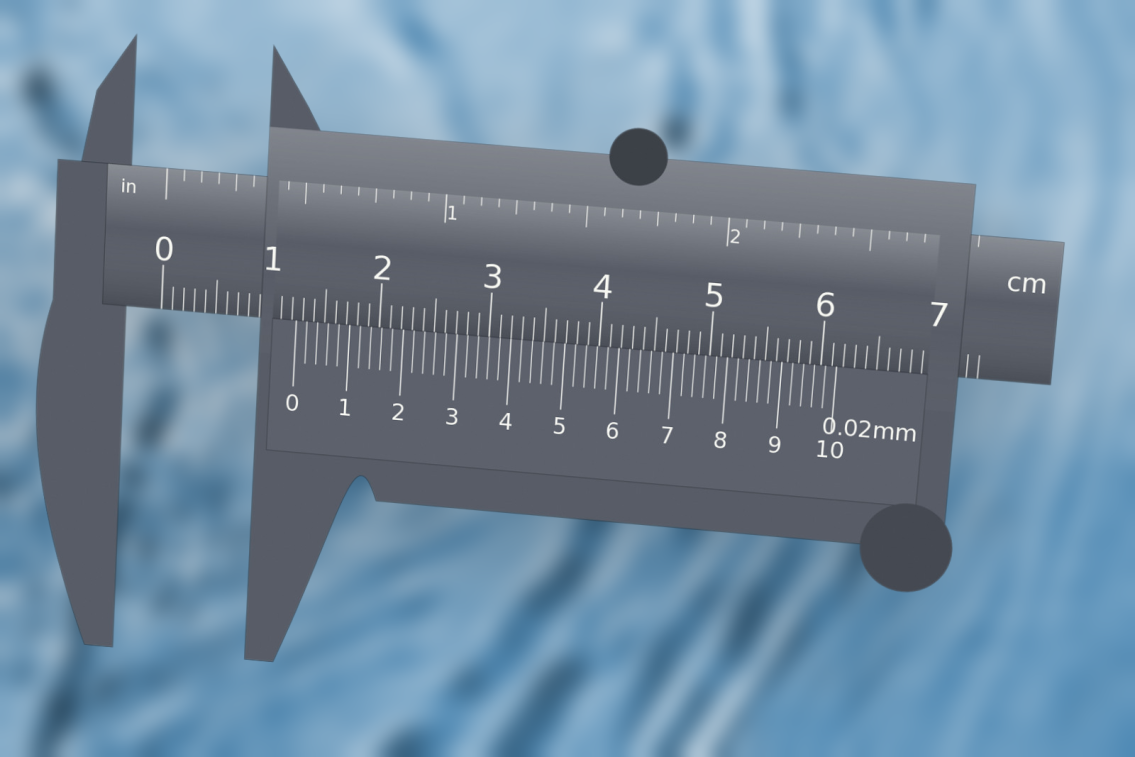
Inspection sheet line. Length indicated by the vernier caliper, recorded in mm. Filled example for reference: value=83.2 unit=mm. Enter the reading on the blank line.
value=12.4 unit=mm
